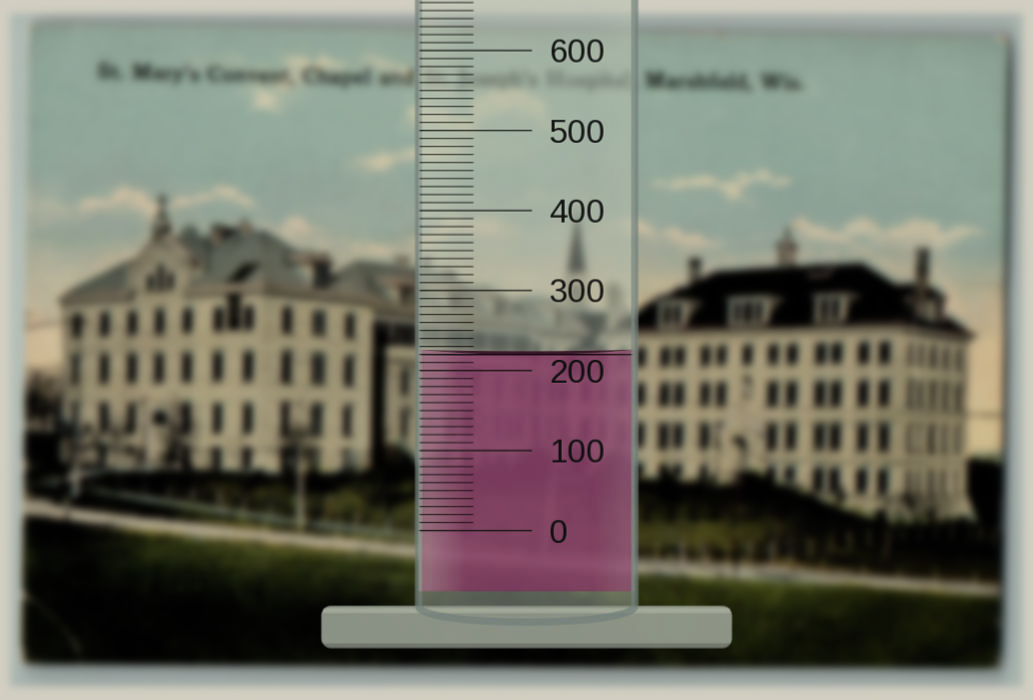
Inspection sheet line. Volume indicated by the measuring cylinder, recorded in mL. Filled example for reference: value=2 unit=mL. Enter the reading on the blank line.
value=220 unit=mL
